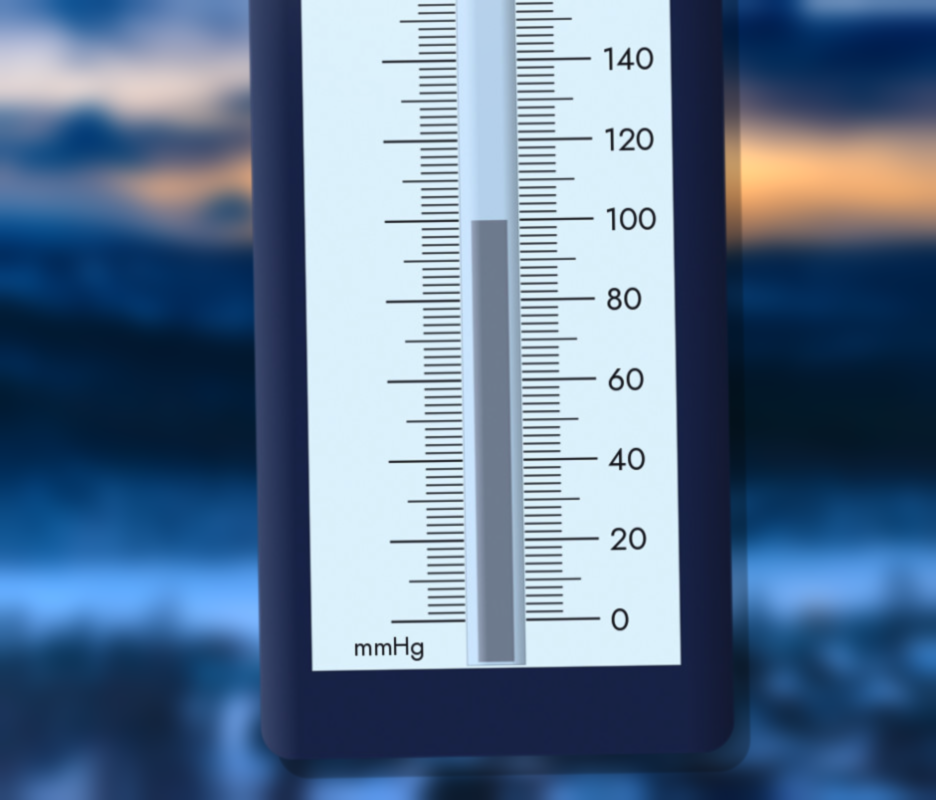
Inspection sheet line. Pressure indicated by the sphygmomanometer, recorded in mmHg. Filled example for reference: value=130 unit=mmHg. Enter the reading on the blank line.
value=100 unit=mmHg
